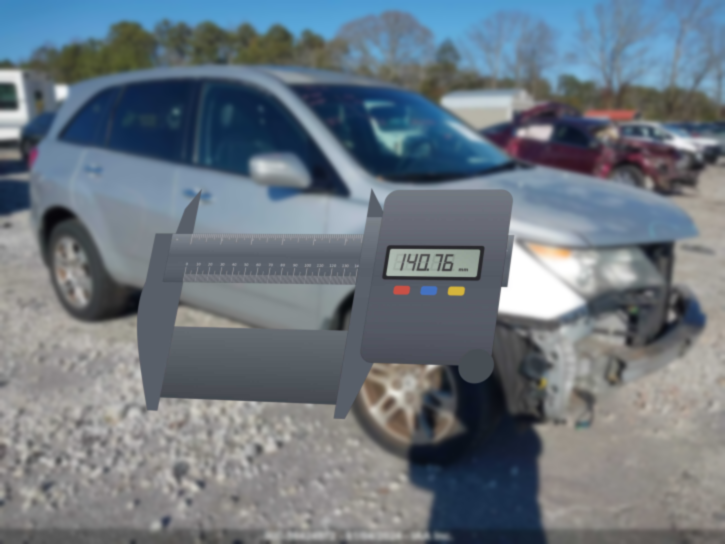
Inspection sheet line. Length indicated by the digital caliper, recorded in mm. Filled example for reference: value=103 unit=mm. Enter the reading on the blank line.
value=140.76 unit=mm
